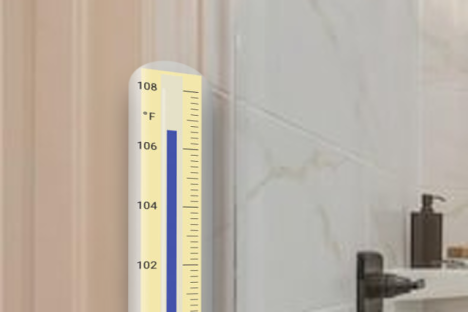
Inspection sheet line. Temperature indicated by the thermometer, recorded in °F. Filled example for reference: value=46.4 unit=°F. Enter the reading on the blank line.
value=106.6 unit=°F
